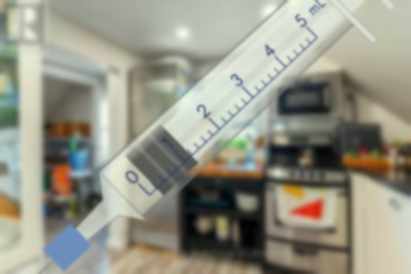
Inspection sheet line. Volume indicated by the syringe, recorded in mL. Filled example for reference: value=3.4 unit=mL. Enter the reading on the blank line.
value=0.2 unit=mL
